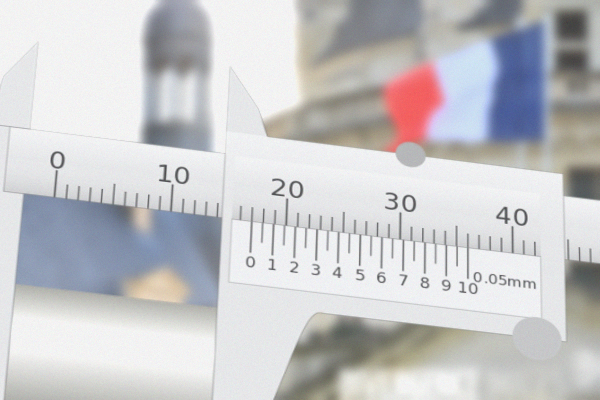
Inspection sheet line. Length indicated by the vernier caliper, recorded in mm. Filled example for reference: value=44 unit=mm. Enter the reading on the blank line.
value=17.0 unit=mm
